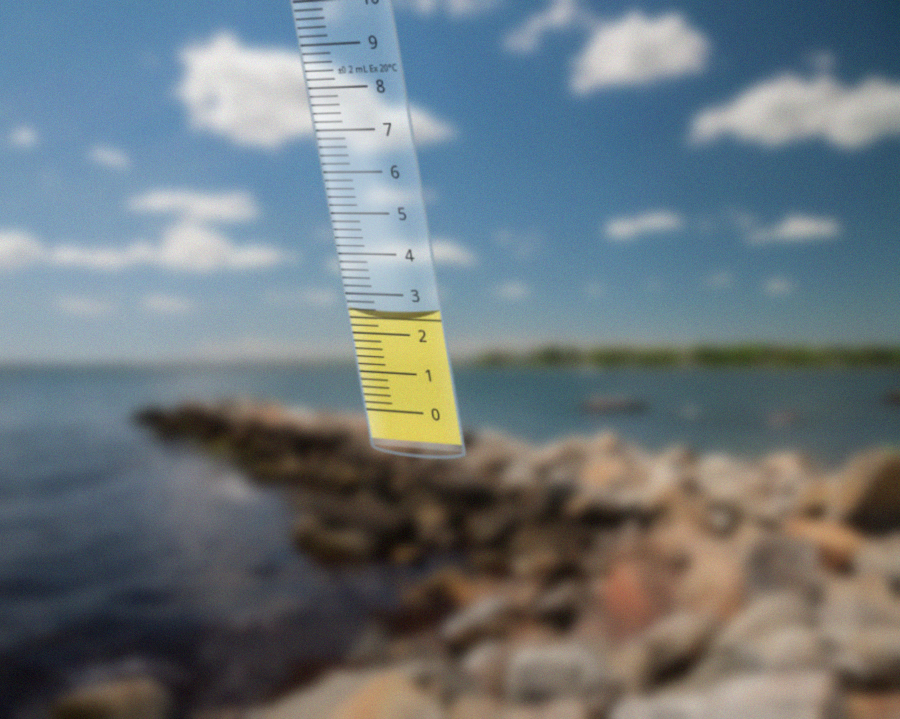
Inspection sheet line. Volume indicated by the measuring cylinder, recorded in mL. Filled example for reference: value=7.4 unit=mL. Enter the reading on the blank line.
value=2.4 unit=mL
